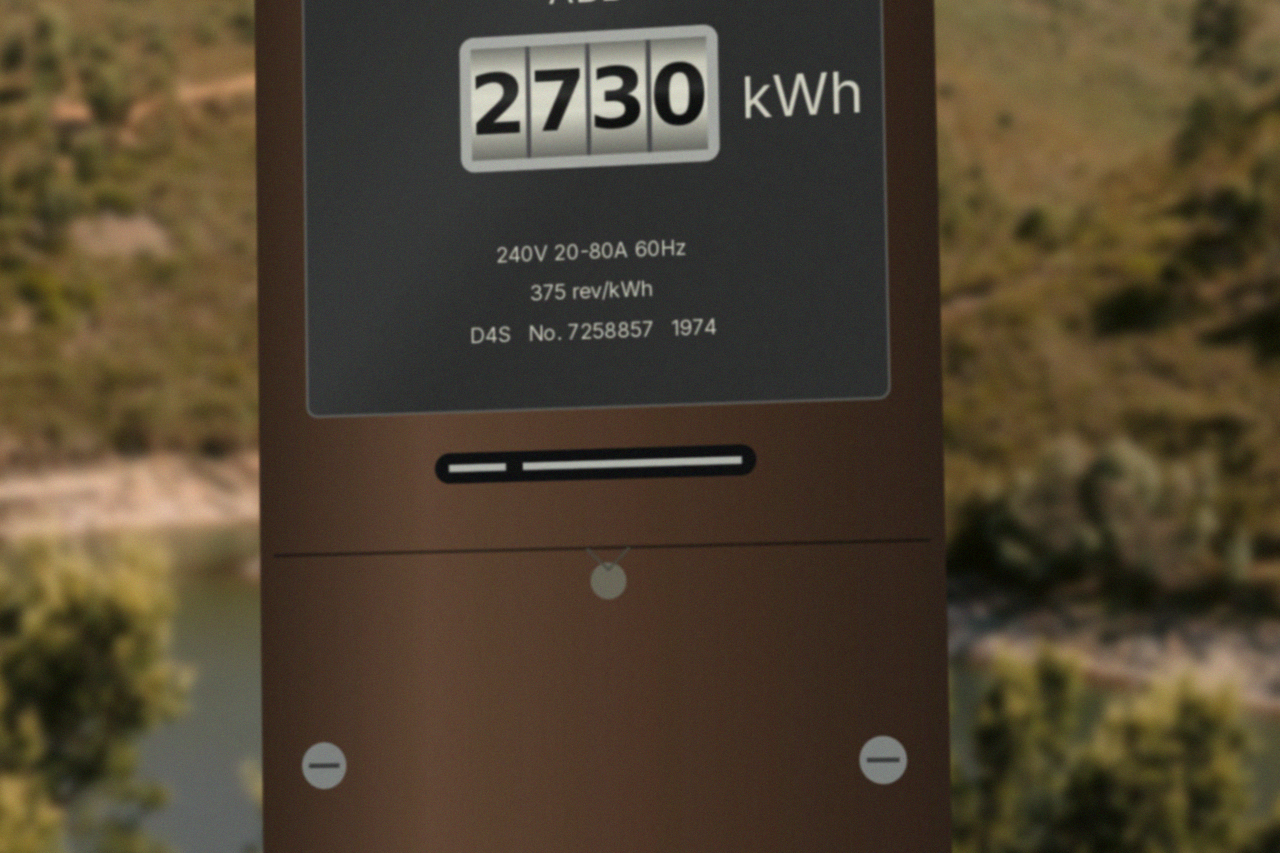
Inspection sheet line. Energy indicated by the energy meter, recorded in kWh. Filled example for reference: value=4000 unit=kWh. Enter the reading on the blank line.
value=2730 unit=kWh
